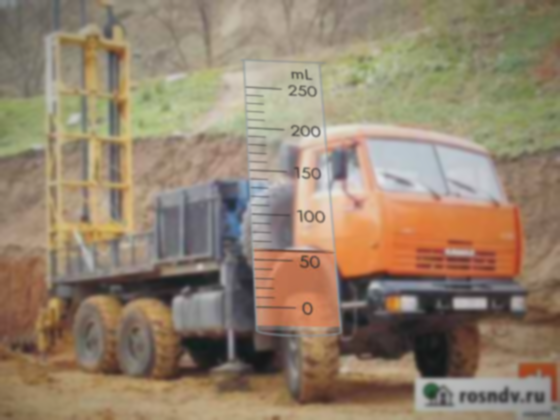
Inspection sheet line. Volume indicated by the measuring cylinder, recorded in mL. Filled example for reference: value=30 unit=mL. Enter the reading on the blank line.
value=60 unit=mL
